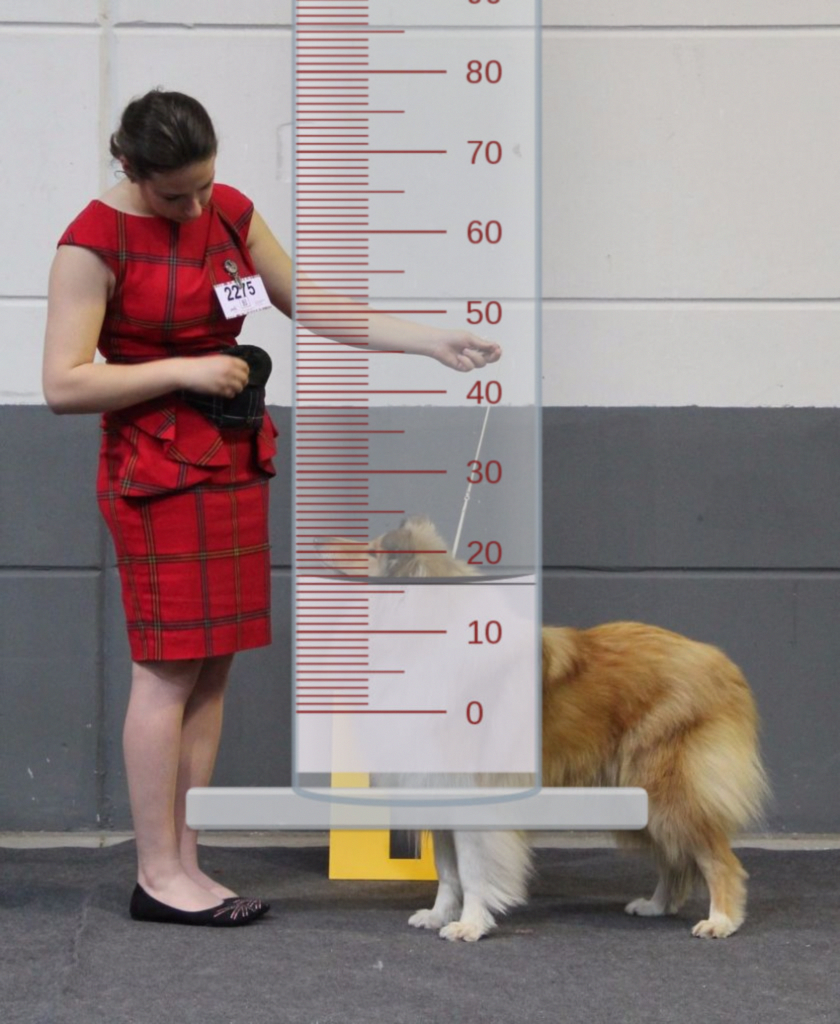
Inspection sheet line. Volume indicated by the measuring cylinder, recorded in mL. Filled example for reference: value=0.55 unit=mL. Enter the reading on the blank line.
value=16 unit=mL
